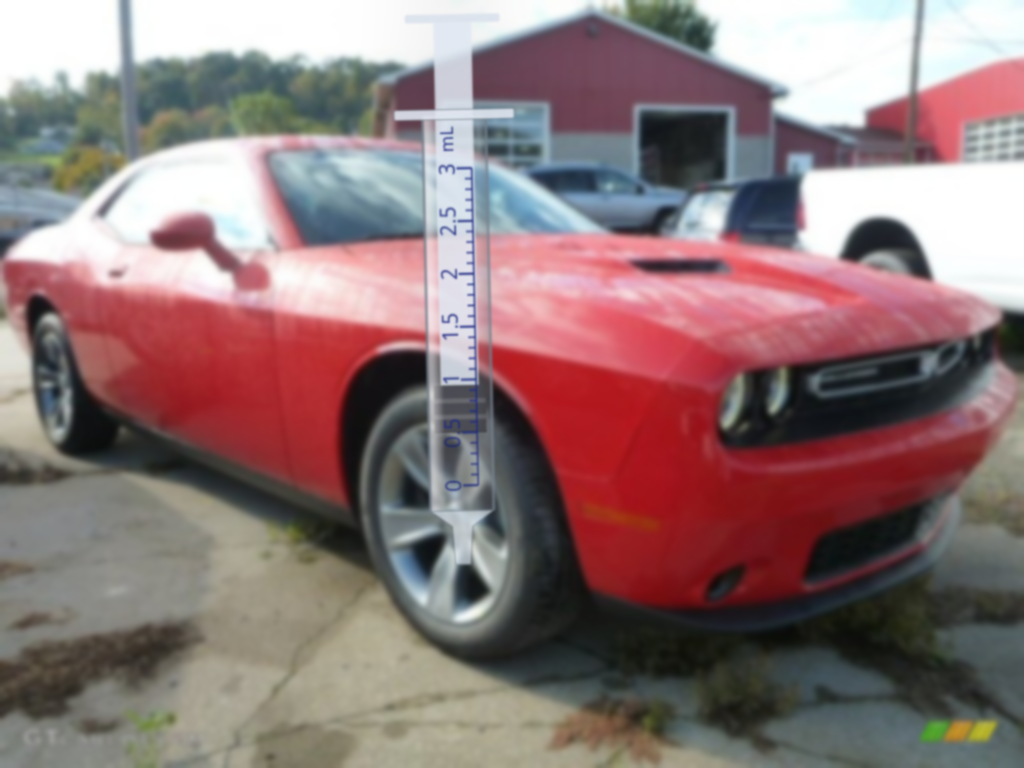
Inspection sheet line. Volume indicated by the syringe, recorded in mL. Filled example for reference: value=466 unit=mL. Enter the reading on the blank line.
value=0.5 unit=mL
